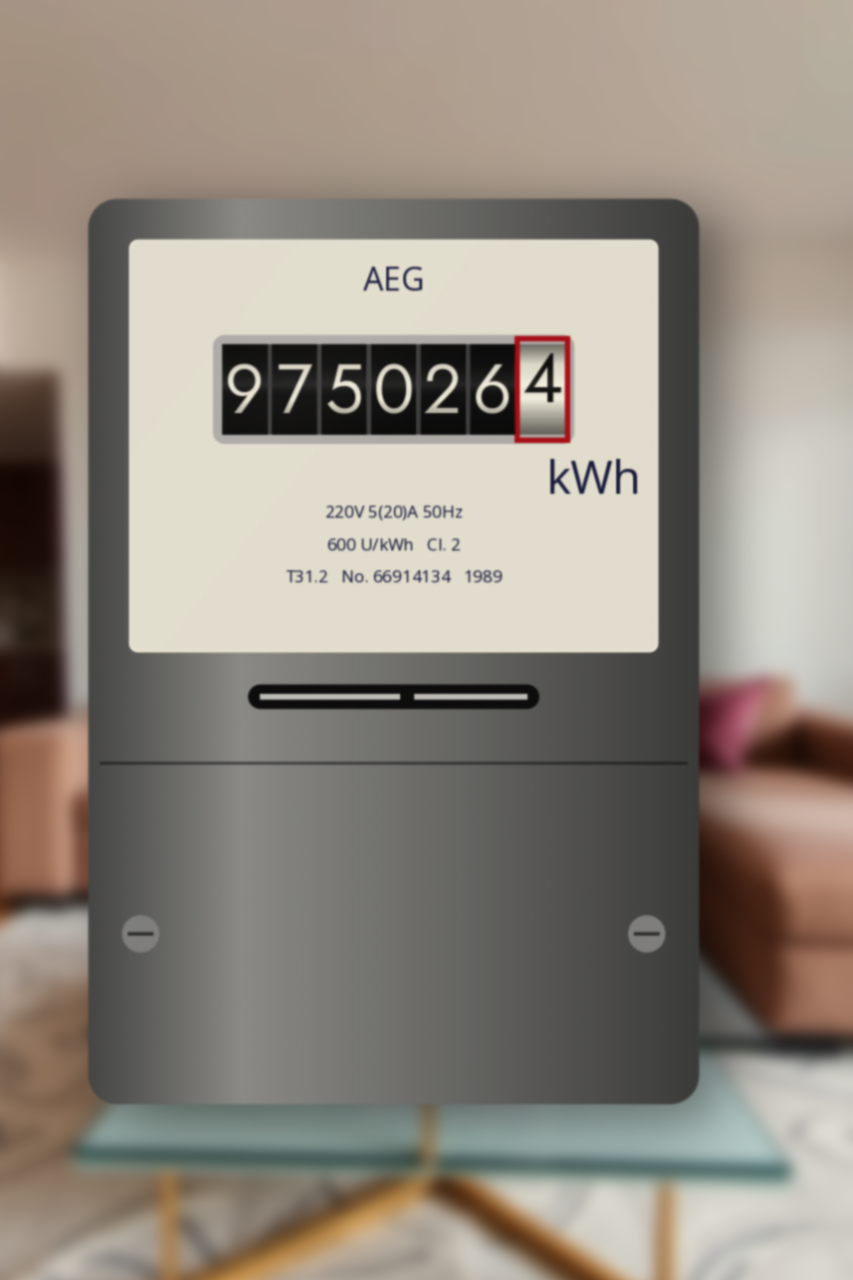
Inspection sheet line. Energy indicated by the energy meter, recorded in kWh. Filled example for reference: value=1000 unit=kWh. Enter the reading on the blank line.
value=975026.4 unit=kWh
